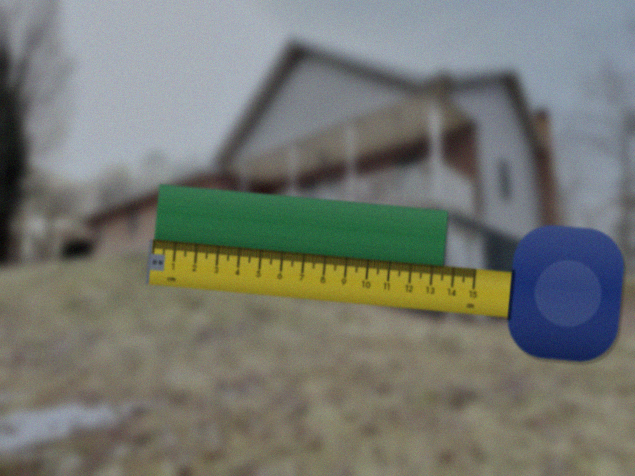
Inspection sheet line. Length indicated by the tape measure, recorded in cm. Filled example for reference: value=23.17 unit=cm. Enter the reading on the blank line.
value=13.5 unit=cm
